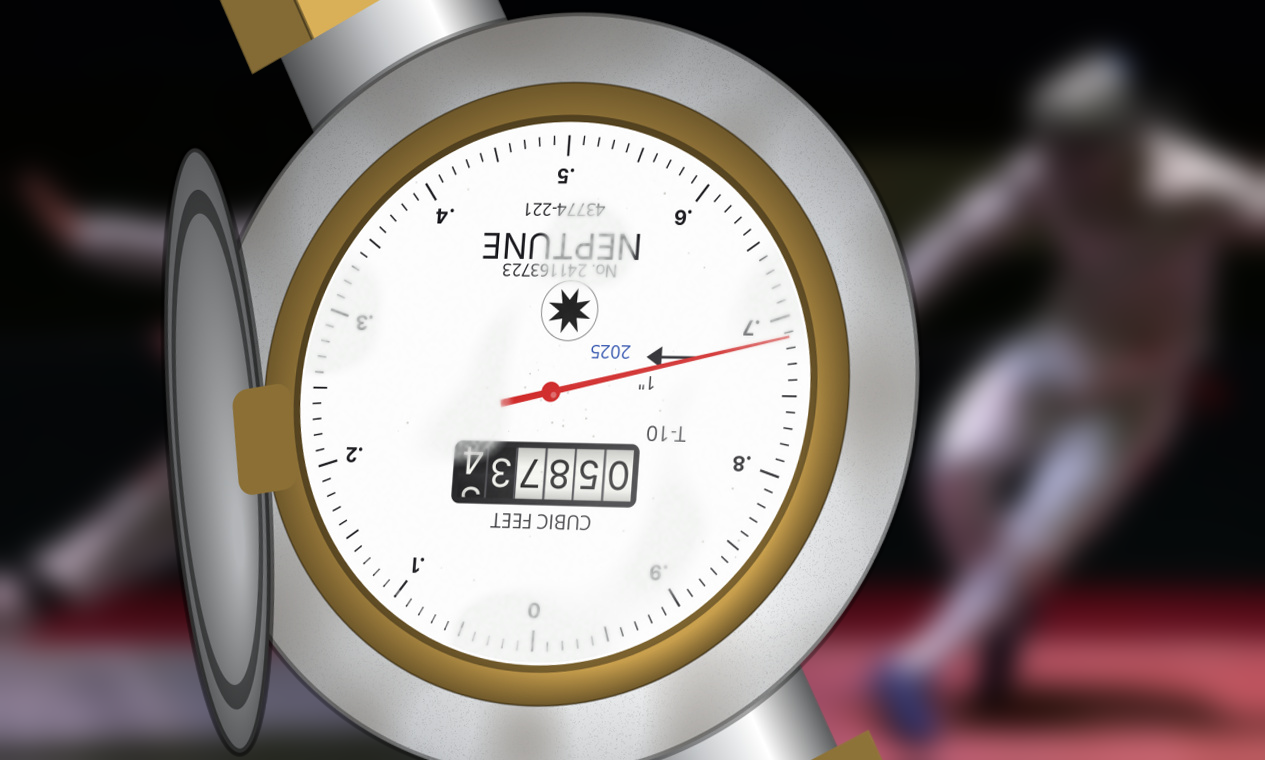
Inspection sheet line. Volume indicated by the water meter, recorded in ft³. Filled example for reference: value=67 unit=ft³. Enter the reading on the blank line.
value=58733.71 unit=ft³
